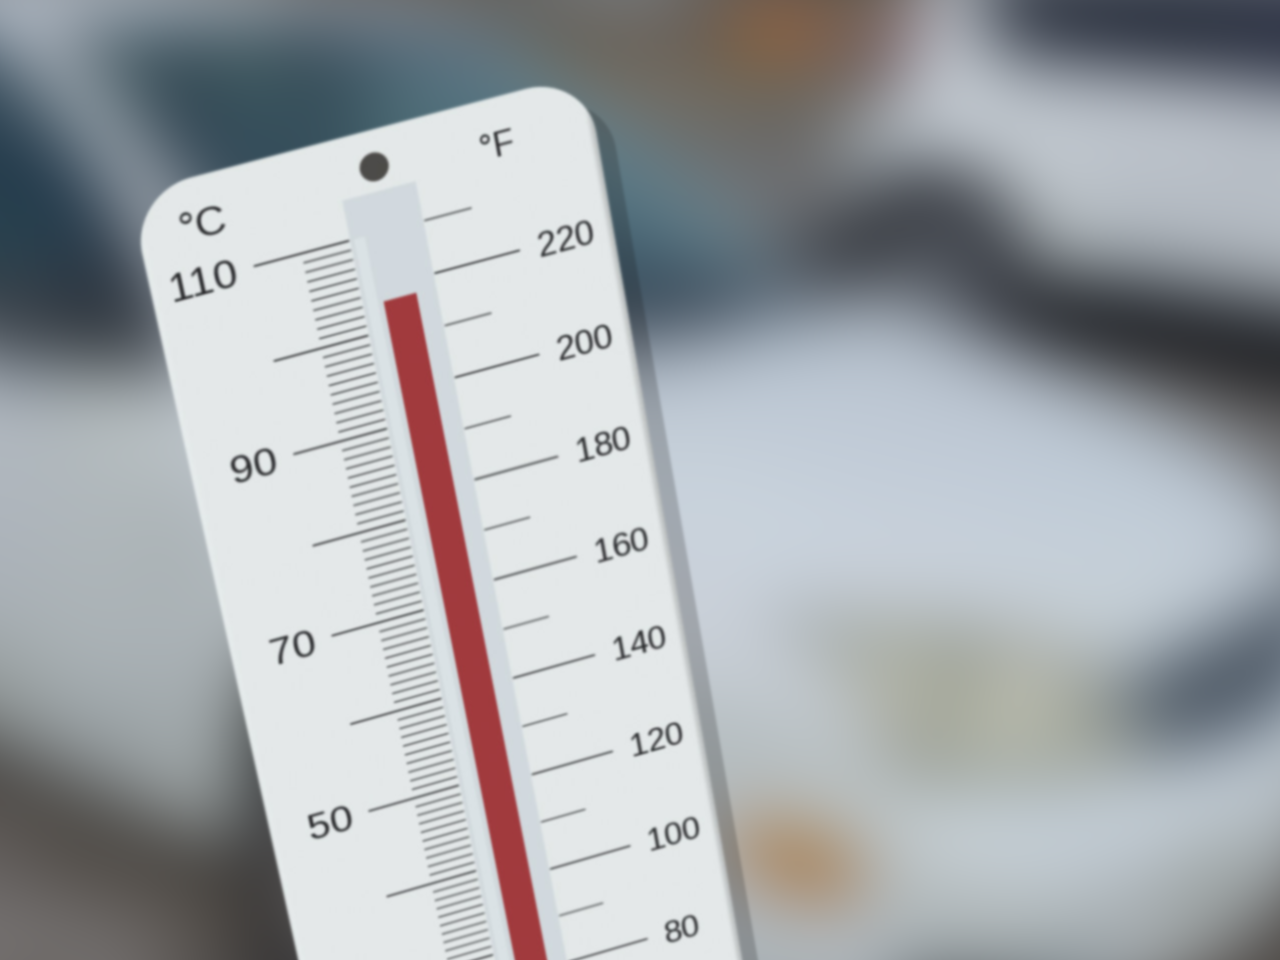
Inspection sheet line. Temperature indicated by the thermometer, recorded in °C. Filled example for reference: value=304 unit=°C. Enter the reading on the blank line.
value=103 unit=°C
